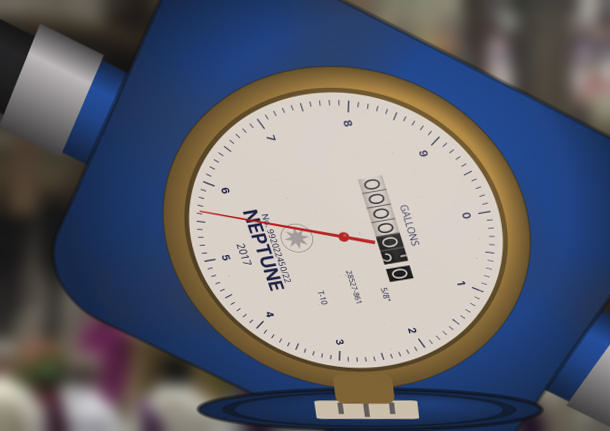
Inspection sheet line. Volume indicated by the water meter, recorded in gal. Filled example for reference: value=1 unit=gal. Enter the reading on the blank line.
value=15.6 unit=gal
